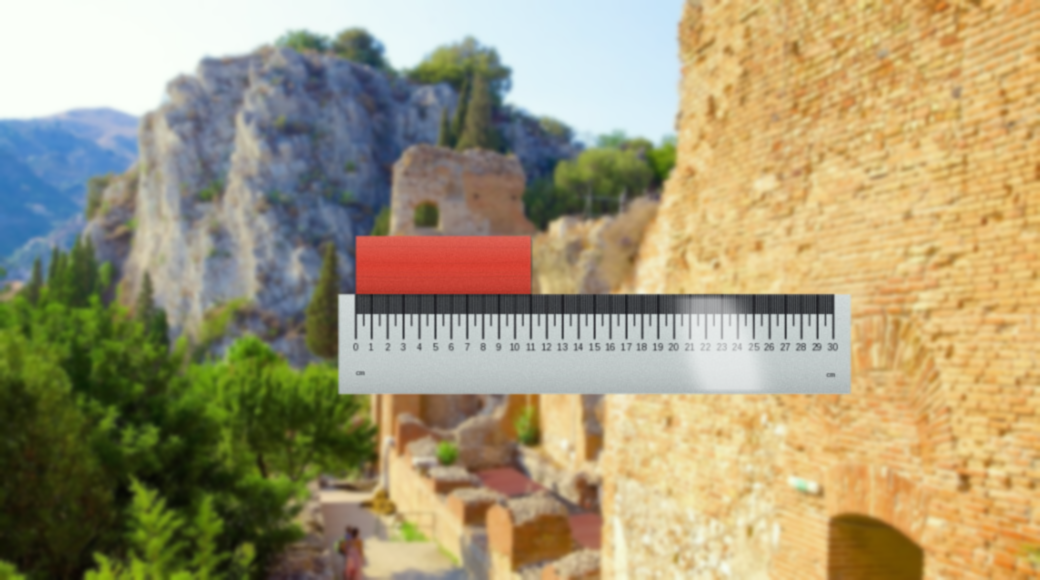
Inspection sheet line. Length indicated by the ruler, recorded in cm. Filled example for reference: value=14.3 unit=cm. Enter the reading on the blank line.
value=11 unit=cm
